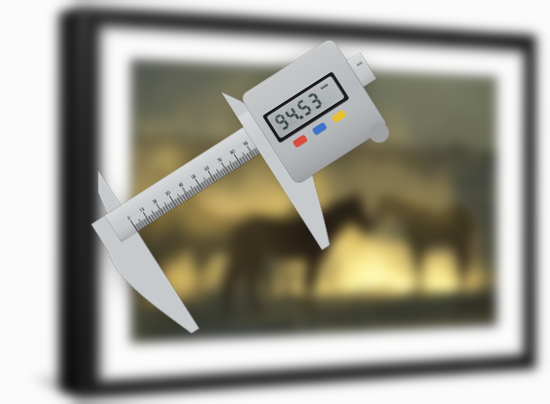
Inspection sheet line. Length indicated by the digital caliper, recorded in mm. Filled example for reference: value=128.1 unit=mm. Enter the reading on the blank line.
value=94.53 unit=mm
